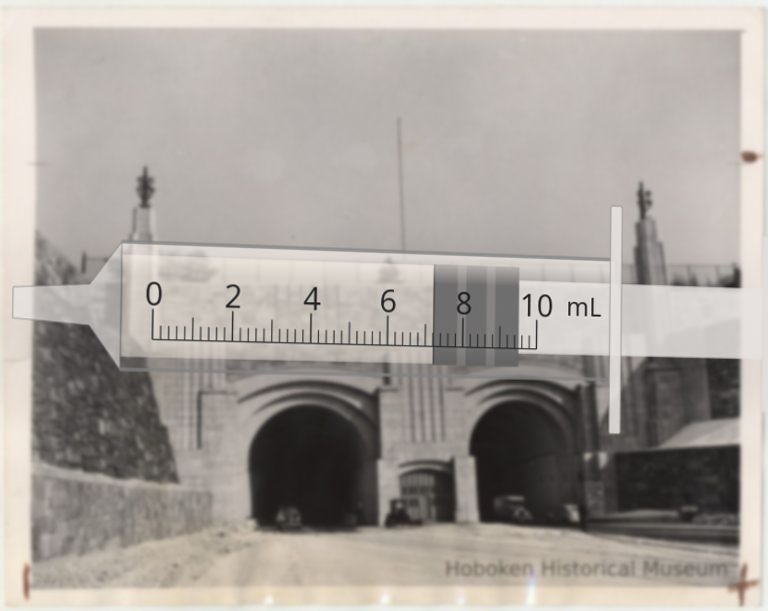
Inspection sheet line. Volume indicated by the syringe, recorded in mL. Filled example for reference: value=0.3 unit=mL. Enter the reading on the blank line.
value=7.2 unit=mL
